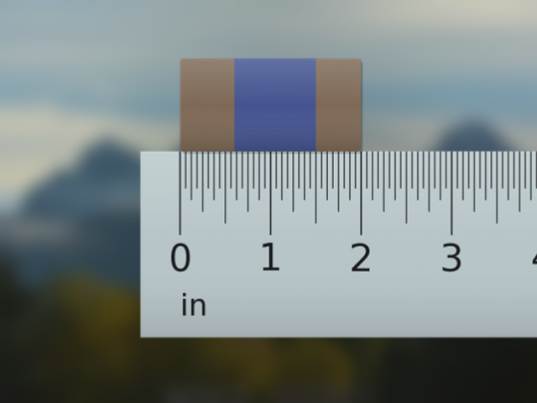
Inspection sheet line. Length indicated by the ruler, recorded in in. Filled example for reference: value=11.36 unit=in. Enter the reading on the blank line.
value=2 unit=in
